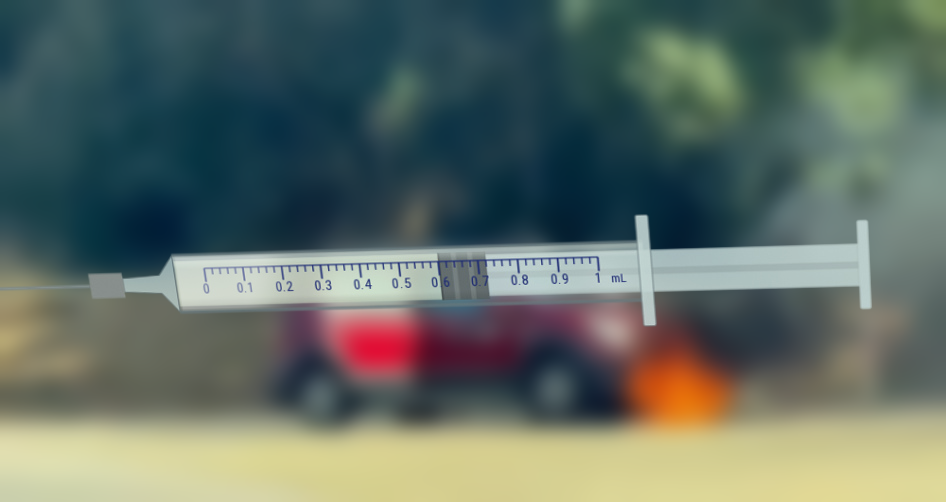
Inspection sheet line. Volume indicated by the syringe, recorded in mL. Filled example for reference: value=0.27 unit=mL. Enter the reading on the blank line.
value=0.6 unit=mL
